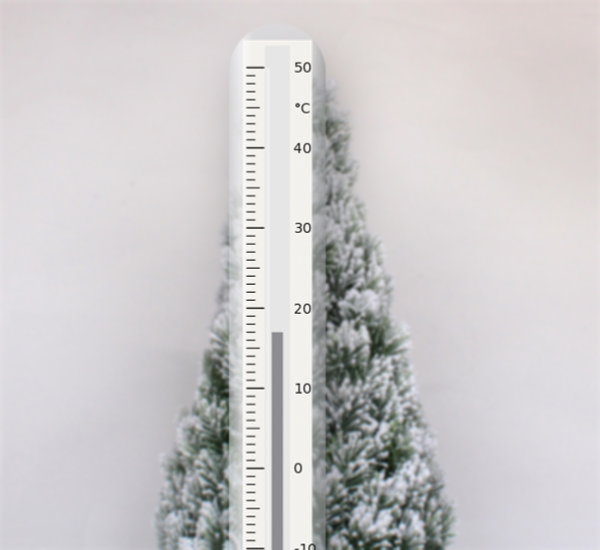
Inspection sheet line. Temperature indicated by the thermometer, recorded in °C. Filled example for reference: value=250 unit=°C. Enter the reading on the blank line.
value=17 unit=°C
